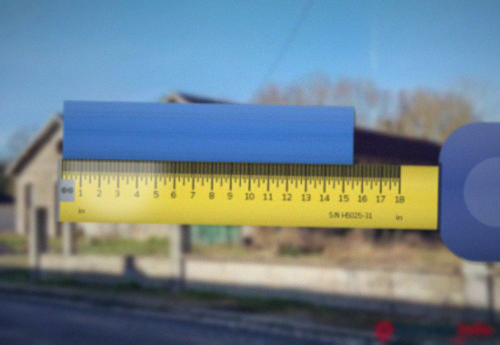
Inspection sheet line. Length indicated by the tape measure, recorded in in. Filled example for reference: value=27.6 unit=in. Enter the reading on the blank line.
value=15.5 unit=in
